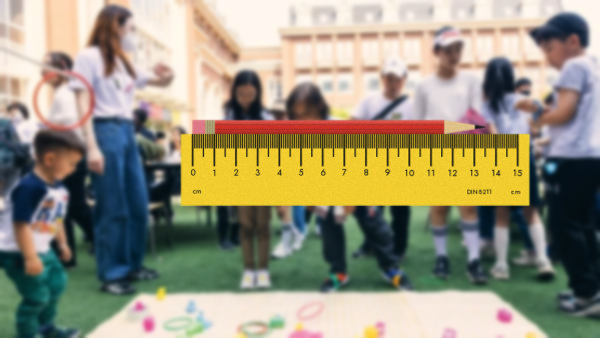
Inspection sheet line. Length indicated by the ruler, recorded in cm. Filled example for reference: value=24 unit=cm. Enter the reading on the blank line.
value=13.5 unit=cm
